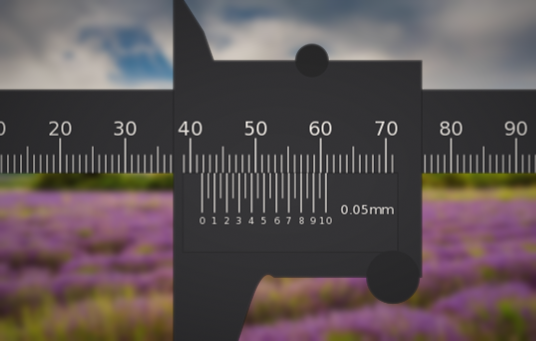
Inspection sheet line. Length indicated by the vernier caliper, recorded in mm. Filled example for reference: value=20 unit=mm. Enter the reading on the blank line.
value=41.8 unit=mm
